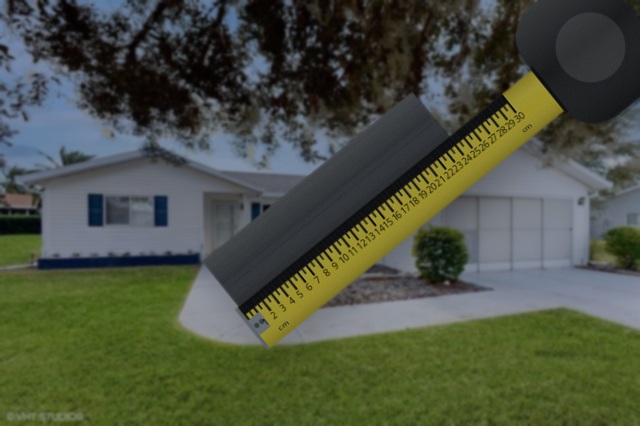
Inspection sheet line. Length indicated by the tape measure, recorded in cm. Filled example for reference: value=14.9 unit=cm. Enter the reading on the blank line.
value=24 unit=cm
